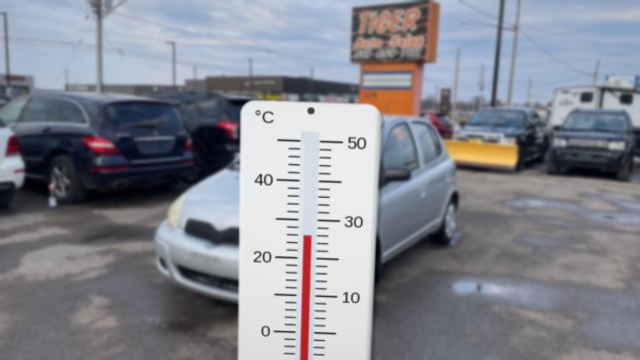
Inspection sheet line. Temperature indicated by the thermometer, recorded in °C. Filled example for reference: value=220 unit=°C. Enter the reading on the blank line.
value=26 unit=°C
